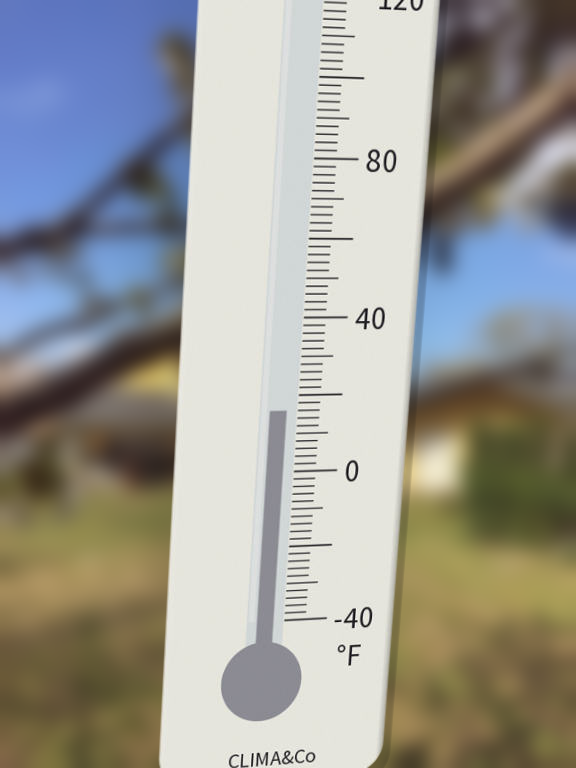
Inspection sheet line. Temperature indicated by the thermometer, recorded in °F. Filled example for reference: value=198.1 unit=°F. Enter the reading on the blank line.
value=16 unit=°F
